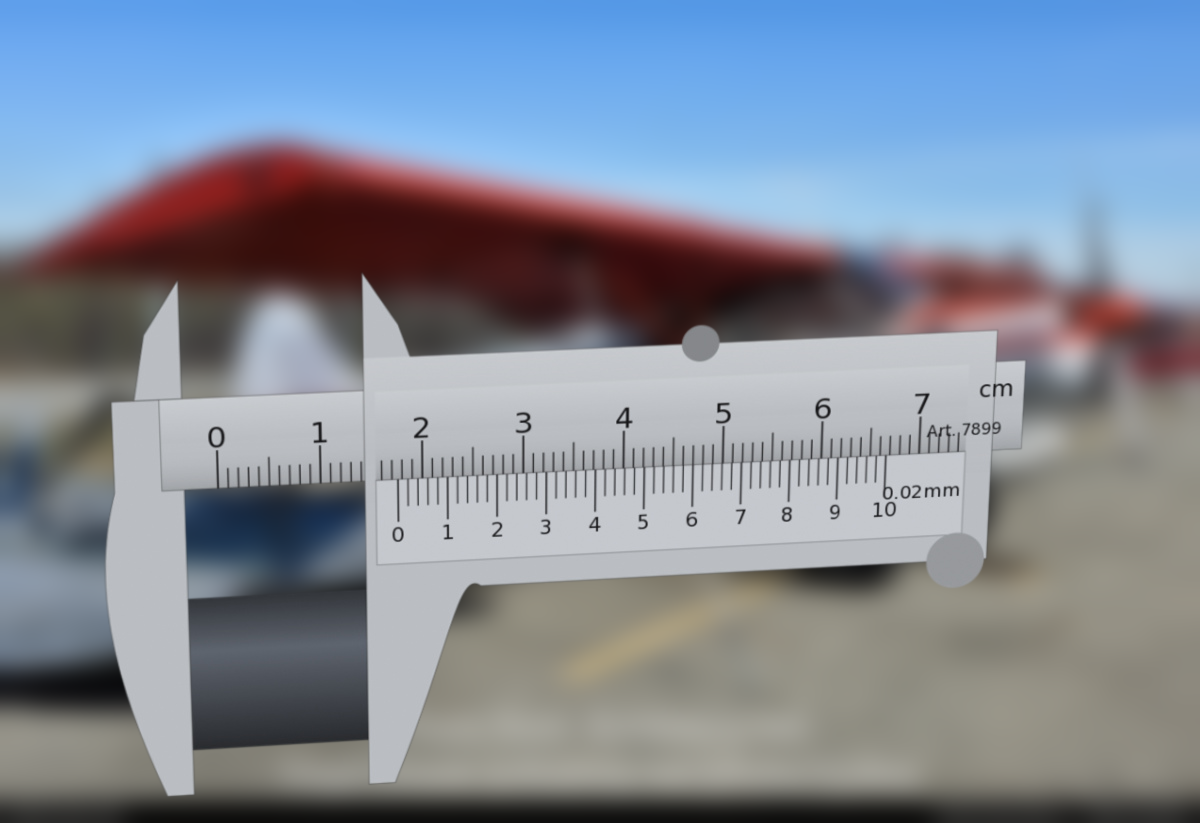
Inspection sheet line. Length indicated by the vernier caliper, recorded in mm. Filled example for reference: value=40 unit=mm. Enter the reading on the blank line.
value=17.6 unit=mm
